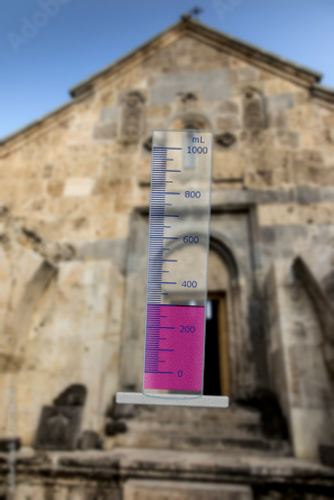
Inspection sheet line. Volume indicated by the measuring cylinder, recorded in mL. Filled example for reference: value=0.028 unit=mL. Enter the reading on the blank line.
value=300 unit=mL
